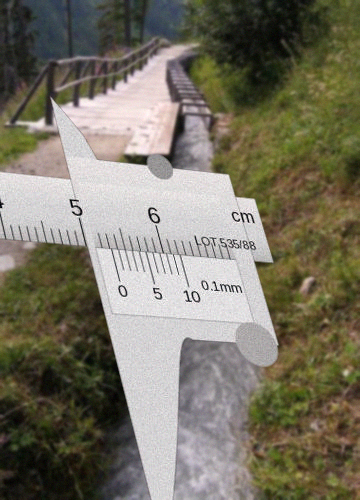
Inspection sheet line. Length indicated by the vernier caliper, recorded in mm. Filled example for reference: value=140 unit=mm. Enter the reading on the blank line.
value=53.2 unit=mm
